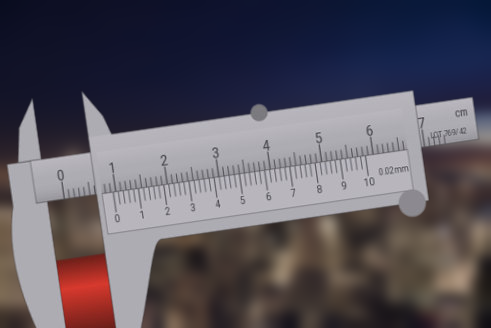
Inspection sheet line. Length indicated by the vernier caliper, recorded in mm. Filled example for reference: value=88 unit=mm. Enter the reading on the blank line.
value=9.5 unit=mm
